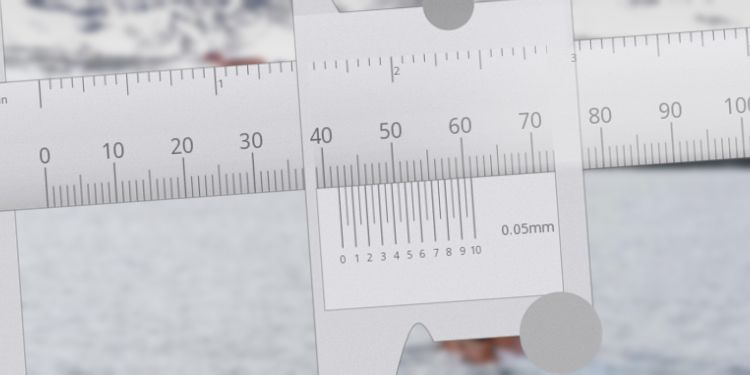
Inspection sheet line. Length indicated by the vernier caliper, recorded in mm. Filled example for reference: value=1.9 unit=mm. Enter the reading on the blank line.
value=42.0 unit=mm
